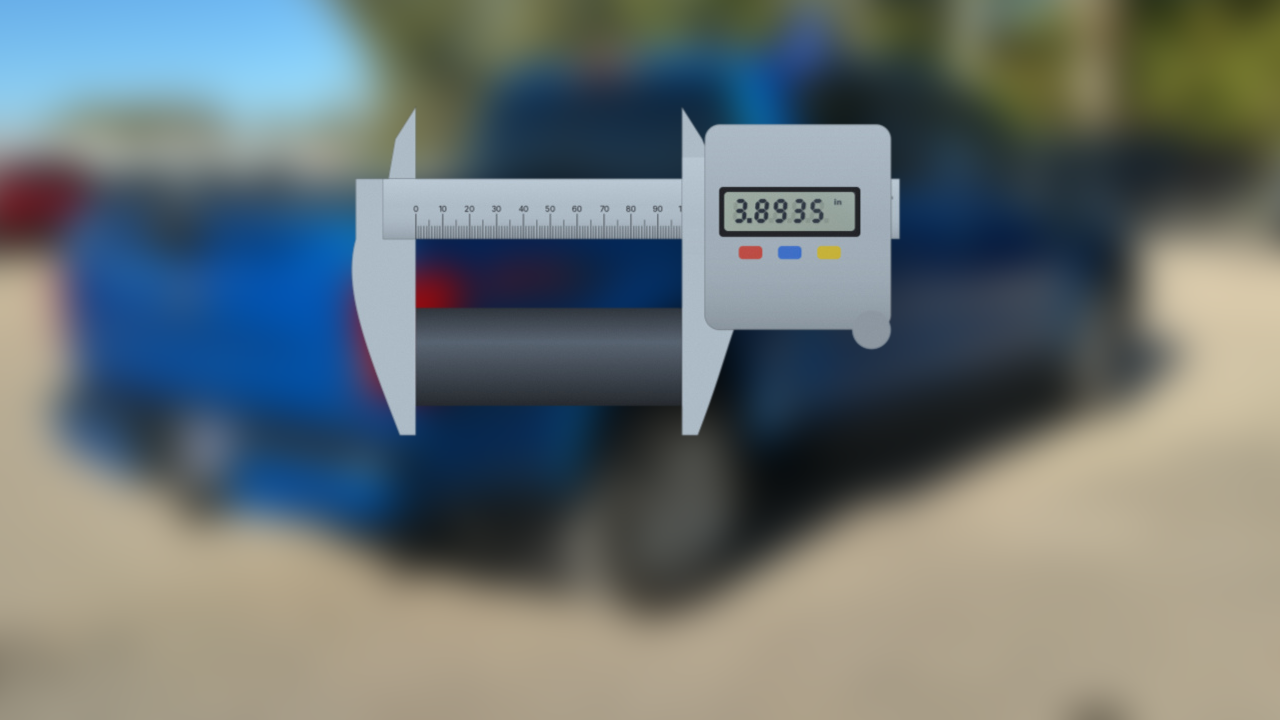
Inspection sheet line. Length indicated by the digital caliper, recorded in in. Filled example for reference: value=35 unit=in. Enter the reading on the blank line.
value=3.8935 unit=in
